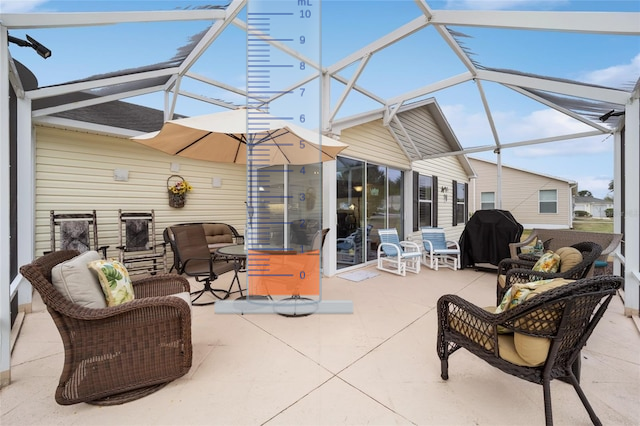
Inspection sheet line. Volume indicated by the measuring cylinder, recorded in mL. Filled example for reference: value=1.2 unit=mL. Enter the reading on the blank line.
value=0.8 unit=mL
